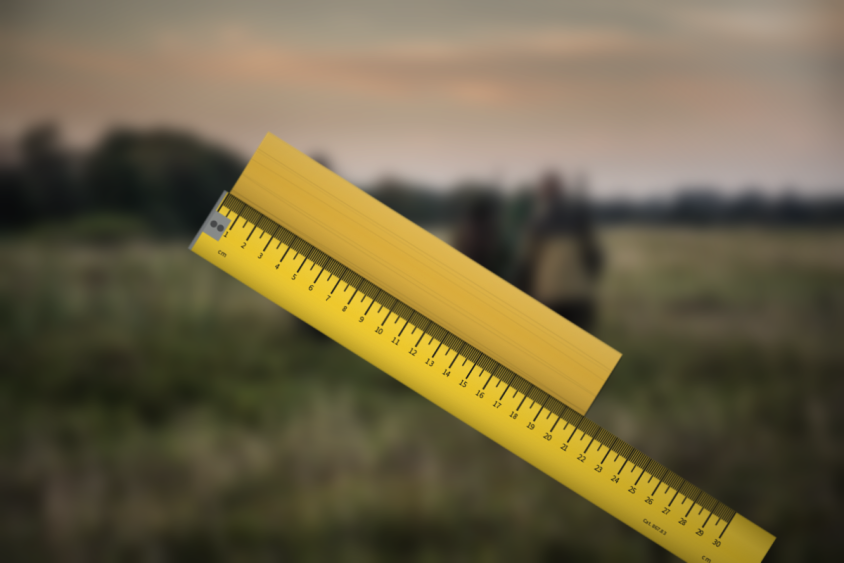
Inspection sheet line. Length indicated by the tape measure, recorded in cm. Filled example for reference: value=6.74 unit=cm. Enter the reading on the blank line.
value=21 unit=cm
